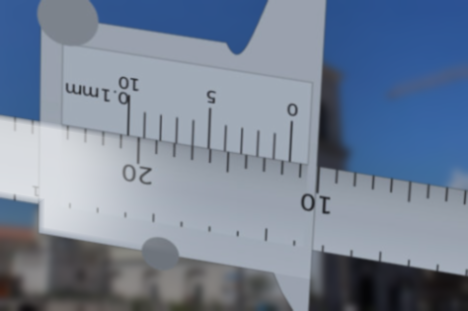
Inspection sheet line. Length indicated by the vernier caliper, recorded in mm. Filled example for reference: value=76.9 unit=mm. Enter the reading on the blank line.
value=11.6 unit=mm
